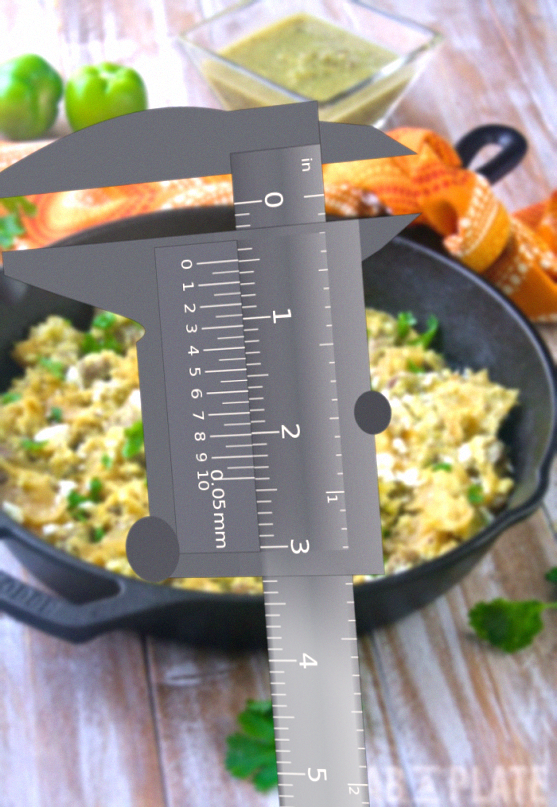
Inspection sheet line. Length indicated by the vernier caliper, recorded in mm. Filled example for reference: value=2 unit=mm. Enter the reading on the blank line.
value=4.9 unit=mm
